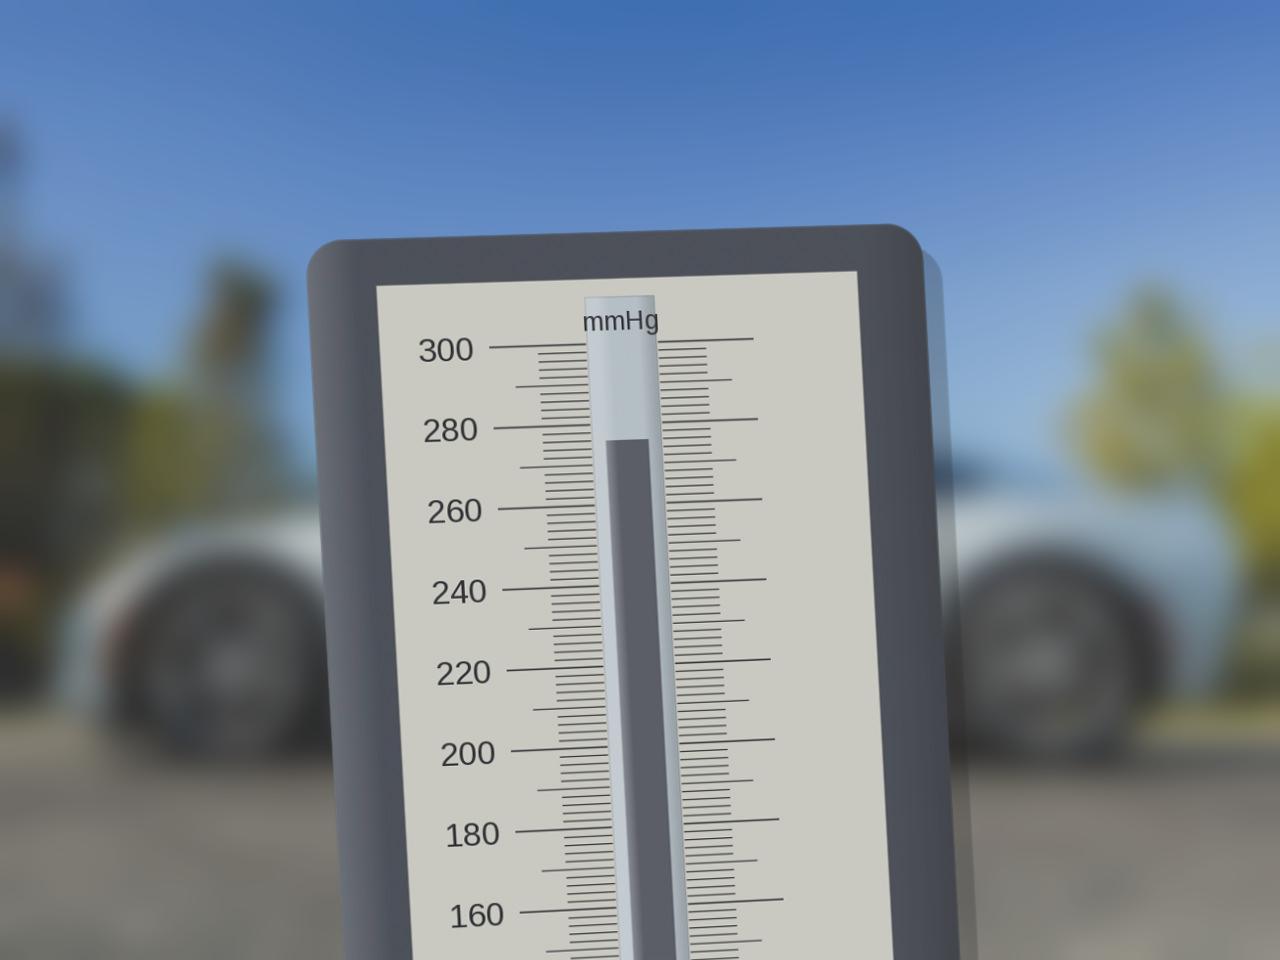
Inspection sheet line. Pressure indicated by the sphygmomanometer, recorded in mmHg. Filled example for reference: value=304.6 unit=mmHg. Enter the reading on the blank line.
value=276 unit=mmHg
